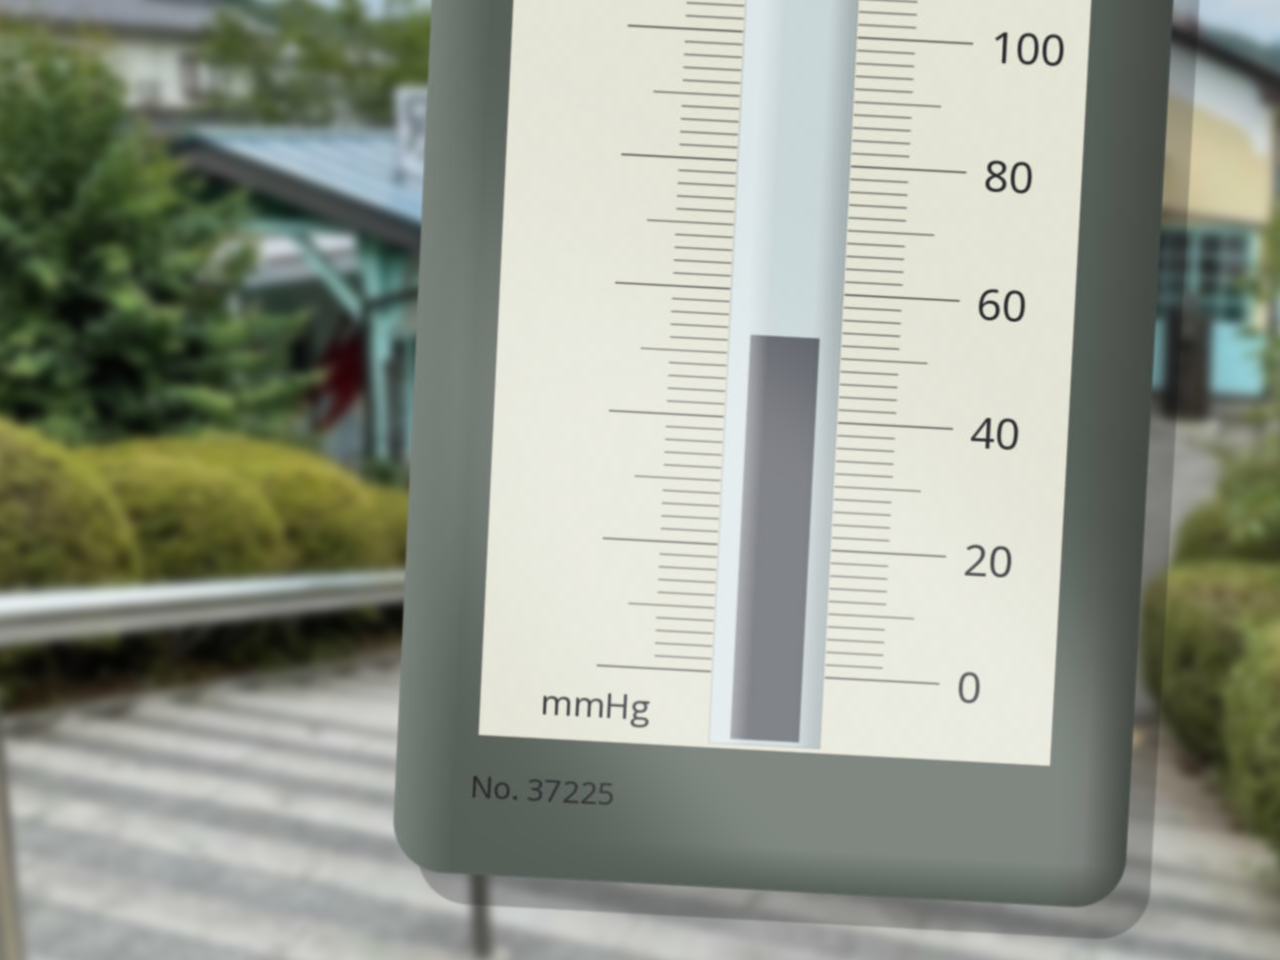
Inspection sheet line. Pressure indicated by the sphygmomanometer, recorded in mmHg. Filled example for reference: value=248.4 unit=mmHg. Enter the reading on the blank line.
value=53 unit=mmHg
